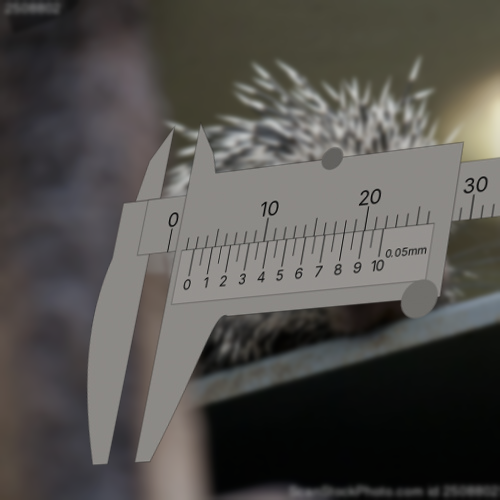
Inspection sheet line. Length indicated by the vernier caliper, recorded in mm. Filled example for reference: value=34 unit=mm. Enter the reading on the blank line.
value=2.8 unit=mm
